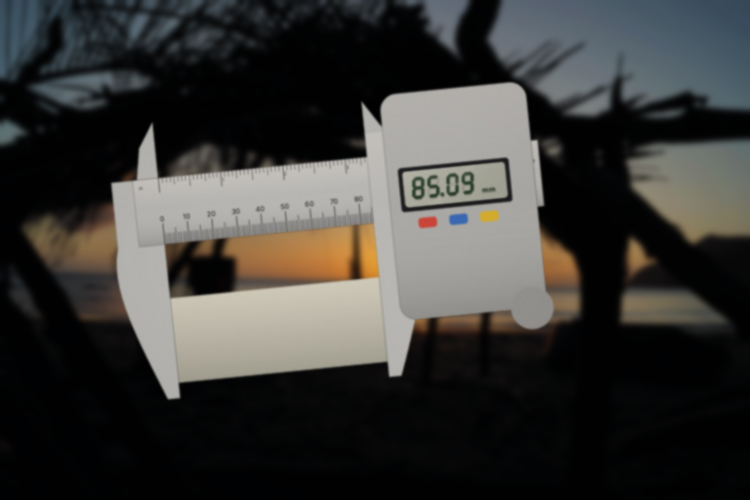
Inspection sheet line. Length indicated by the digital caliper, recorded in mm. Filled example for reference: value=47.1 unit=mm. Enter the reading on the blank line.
value=85.09 unit=mm
